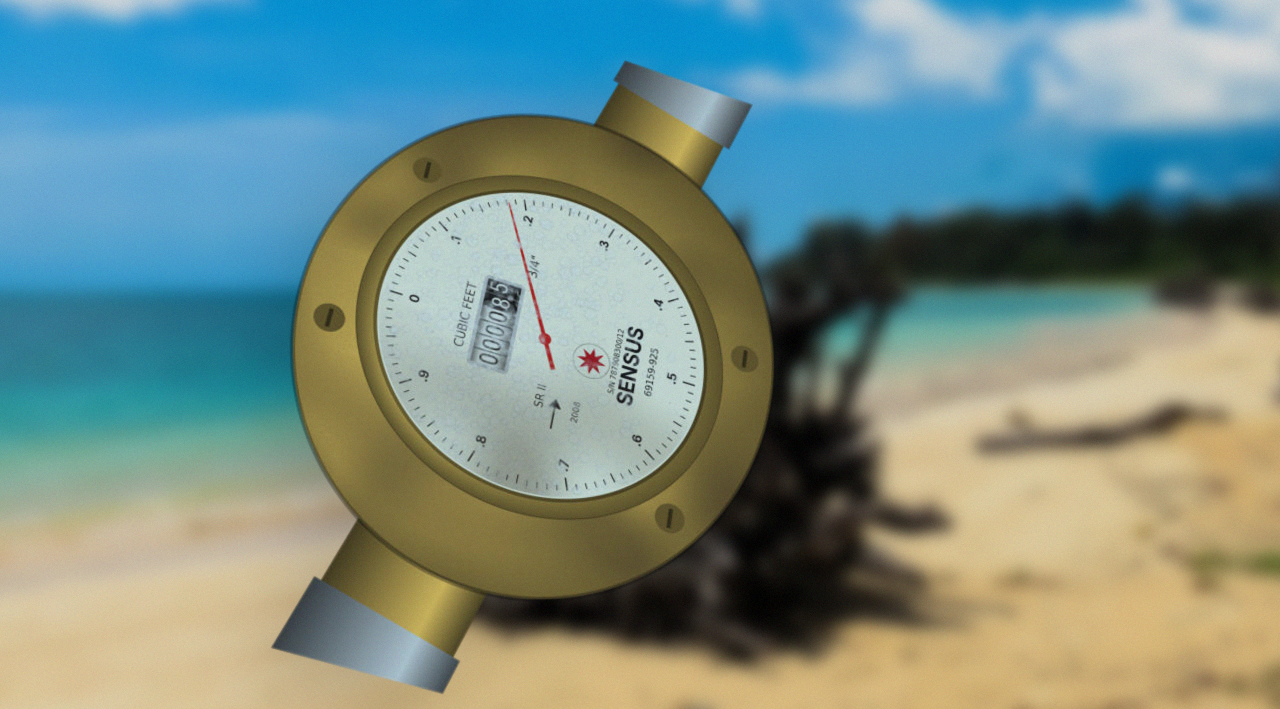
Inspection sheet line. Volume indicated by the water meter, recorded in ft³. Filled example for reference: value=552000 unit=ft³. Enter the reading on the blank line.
value=85.18 unit=ft³
